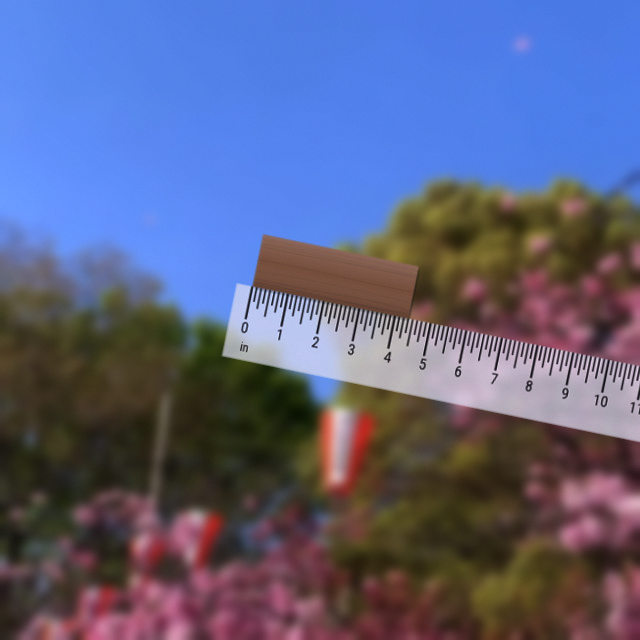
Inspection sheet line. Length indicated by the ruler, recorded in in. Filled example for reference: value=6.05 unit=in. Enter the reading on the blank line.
value=4.375 unit=in
